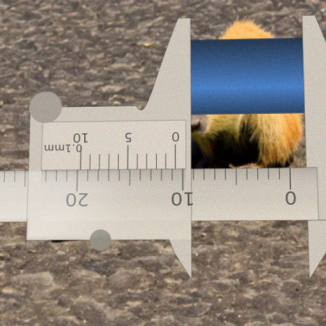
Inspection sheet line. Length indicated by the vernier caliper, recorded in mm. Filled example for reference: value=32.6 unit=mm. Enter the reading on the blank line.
value=10.7 unit=mm
